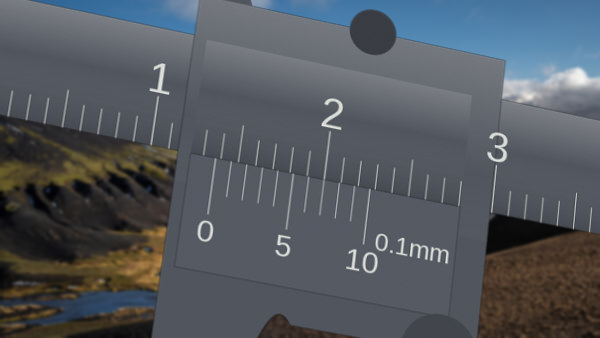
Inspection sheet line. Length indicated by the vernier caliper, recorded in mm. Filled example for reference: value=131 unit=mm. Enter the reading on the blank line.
value=13.7 unit=mm
